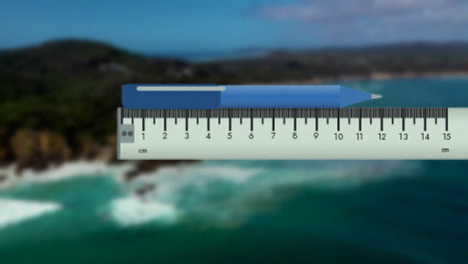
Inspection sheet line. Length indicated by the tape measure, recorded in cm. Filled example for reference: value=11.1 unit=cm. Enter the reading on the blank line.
value=12 unit=cm
